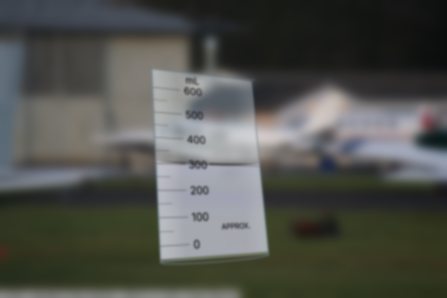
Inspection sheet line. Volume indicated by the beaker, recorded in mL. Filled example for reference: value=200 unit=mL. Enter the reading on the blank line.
value=300 unit=mL
